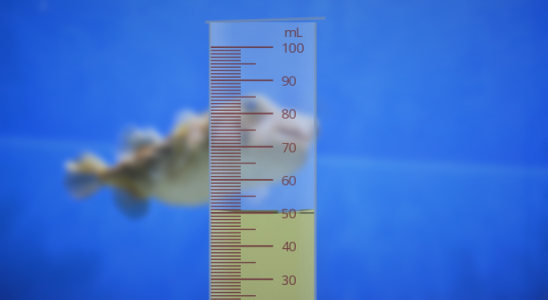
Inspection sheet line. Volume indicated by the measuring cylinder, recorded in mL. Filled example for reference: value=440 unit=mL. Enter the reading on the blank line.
value=50 unit=mL
